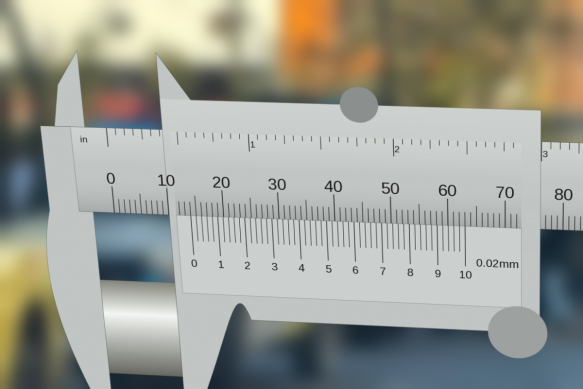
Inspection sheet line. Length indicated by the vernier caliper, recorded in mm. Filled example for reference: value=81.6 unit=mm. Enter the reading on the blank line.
value=14.0 unit=mm
